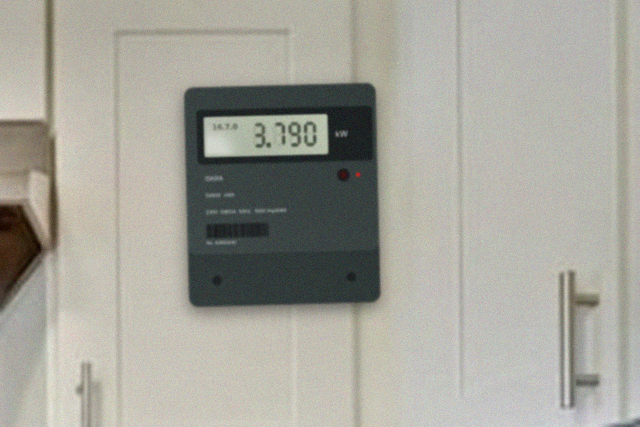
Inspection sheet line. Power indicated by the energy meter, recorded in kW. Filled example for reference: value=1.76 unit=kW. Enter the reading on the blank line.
value=3.790 unit=kW
